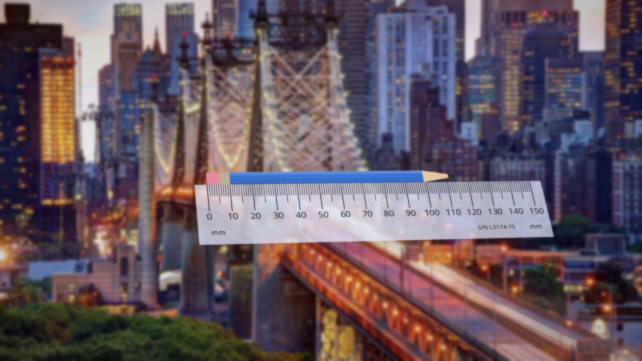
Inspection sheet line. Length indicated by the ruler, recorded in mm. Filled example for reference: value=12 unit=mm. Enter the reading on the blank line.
value=115 unit=mm
